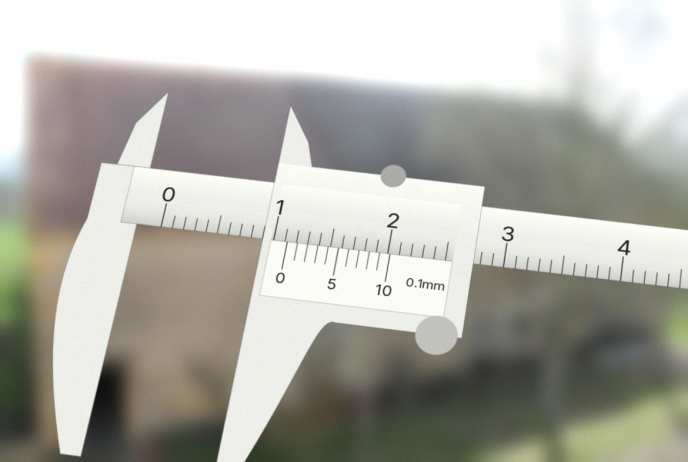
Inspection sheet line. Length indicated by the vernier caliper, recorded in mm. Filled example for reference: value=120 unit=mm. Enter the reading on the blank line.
value=11.2 unit=mm
